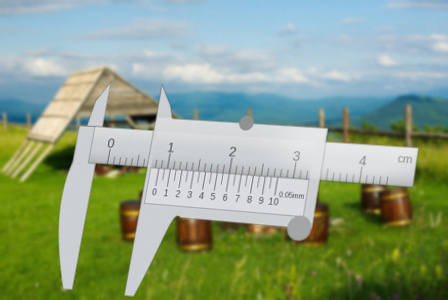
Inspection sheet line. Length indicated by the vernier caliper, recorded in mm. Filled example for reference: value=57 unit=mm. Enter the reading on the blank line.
value=8.6 unit=mm
